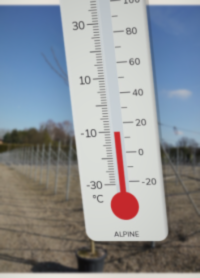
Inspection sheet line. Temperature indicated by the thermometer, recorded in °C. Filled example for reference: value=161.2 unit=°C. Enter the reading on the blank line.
value=-10 unit=°C
